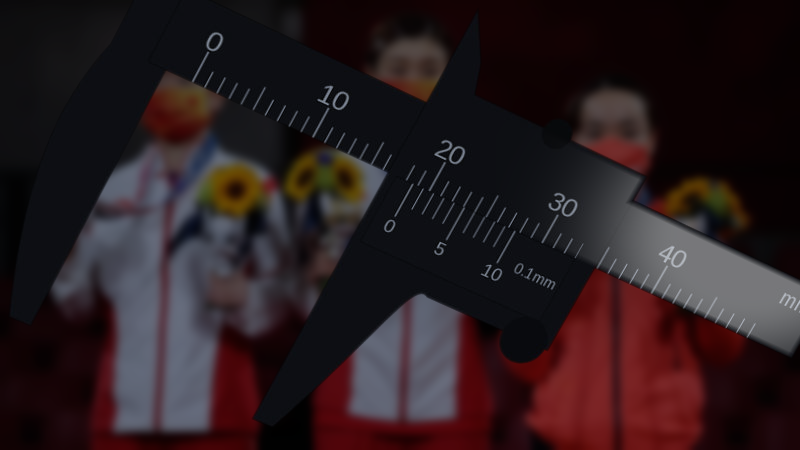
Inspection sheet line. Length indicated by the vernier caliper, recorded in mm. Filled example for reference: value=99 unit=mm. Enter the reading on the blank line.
value=18.6 unit=mm
